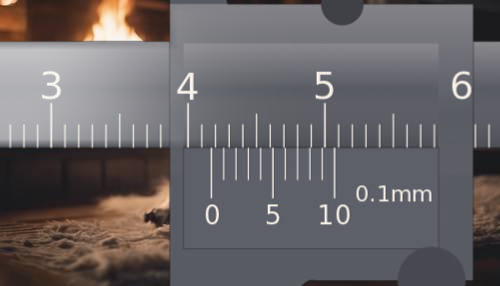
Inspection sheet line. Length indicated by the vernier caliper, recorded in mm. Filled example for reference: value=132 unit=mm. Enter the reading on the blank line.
value=41.7 unit=mm
